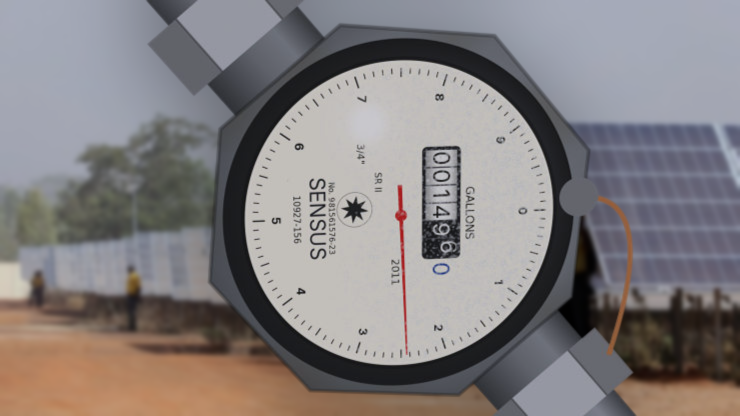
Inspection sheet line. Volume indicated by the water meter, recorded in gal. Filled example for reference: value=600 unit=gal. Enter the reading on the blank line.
value=14962.4 unit=gal
